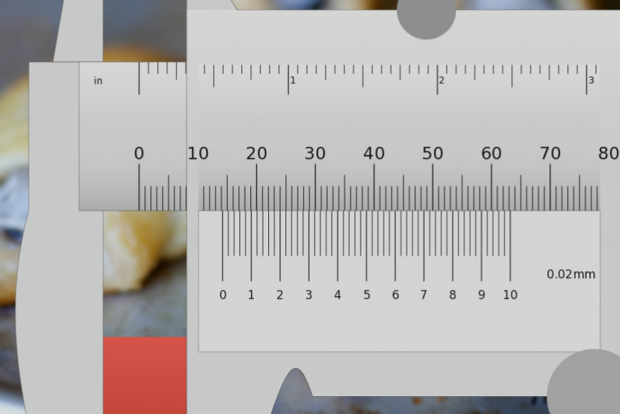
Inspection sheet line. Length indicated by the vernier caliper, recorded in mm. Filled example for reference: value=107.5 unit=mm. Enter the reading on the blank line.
value=14.2 unit=mm
